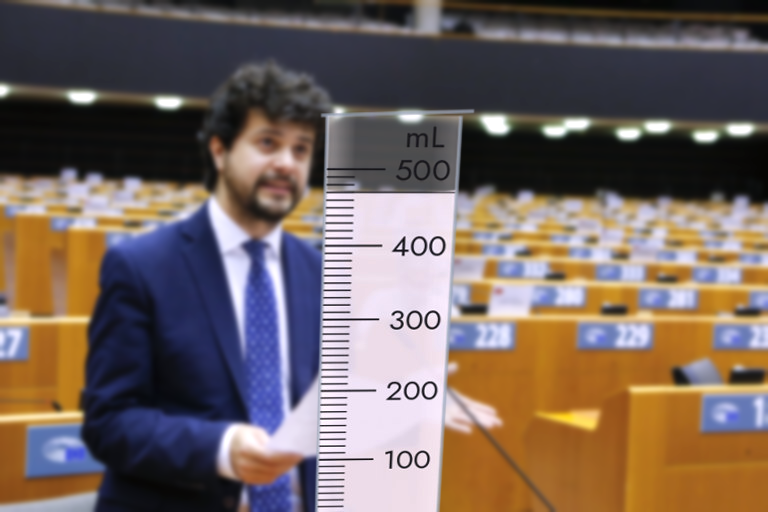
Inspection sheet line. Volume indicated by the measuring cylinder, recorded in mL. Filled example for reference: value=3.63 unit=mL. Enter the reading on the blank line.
value=470 unit=mL
